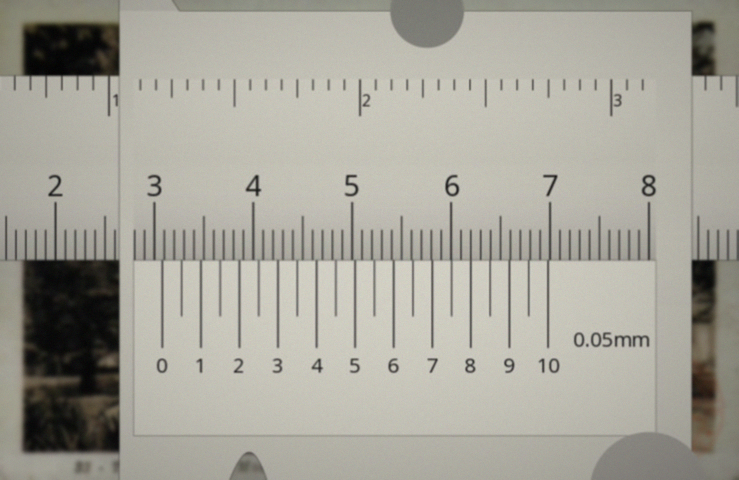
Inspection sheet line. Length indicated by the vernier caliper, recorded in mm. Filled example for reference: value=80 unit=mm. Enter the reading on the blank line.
value=30.8 unit=mm
